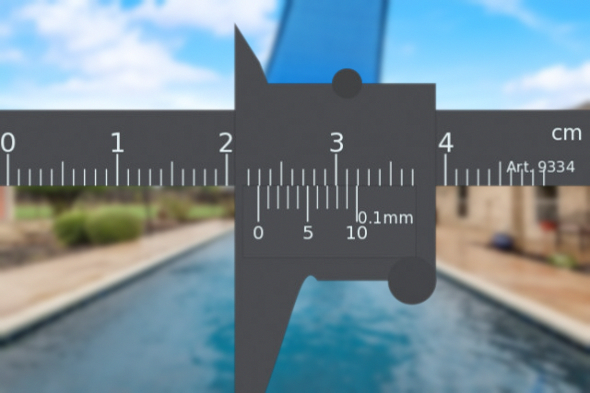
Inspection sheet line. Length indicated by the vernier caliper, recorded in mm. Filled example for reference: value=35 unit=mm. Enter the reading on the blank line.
value=22.9 unit=mm
